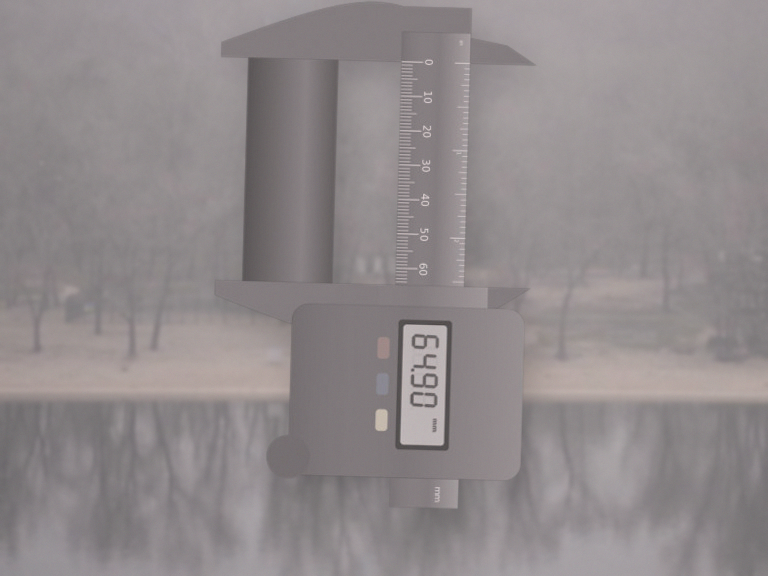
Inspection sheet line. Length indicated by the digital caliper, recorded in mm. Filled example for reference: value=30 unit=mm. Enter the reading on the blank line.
value=64.90 unit=mm
